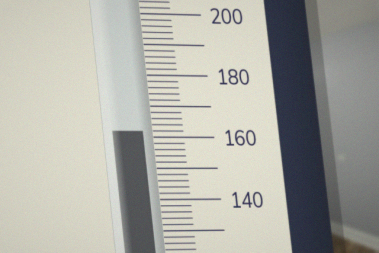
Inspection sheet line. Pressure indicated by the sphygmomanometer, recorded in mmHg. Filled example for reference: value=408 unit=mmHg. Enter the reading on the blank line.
value=162 unit=mmHg
